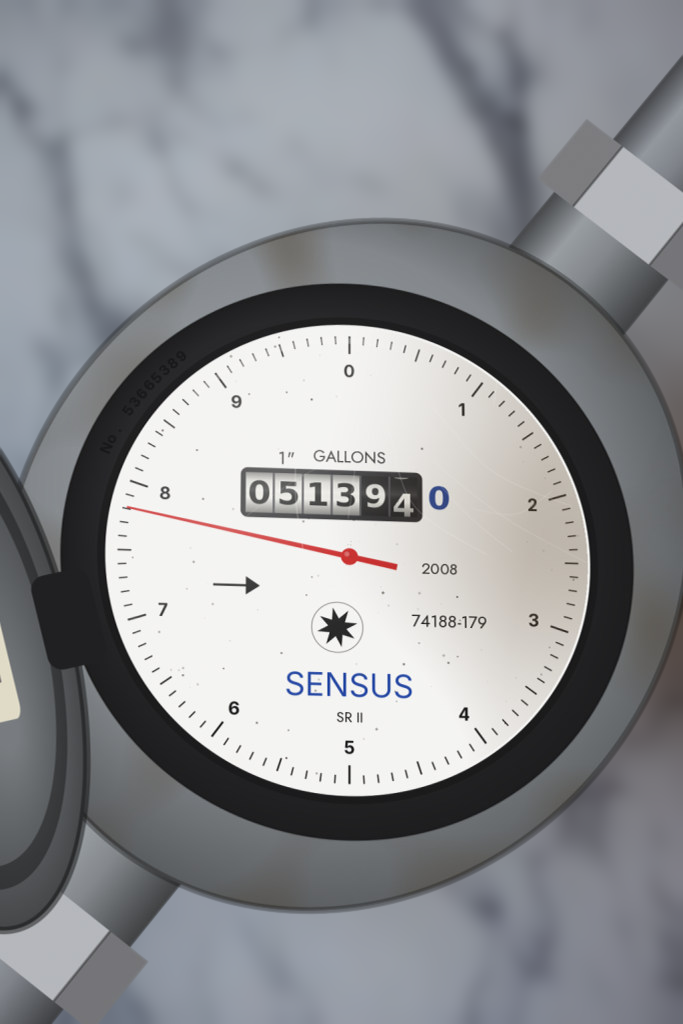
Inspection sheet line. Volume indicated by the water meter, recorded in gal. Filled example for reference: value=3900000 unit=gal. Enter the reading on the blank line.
value=513937.8 unit=gal
